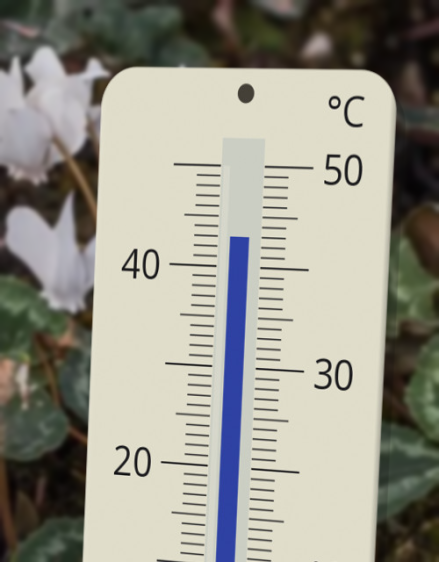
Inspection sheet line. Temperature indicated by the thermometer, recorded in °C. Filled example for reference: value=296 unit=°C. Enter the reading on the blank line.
value=43 unit=°C
